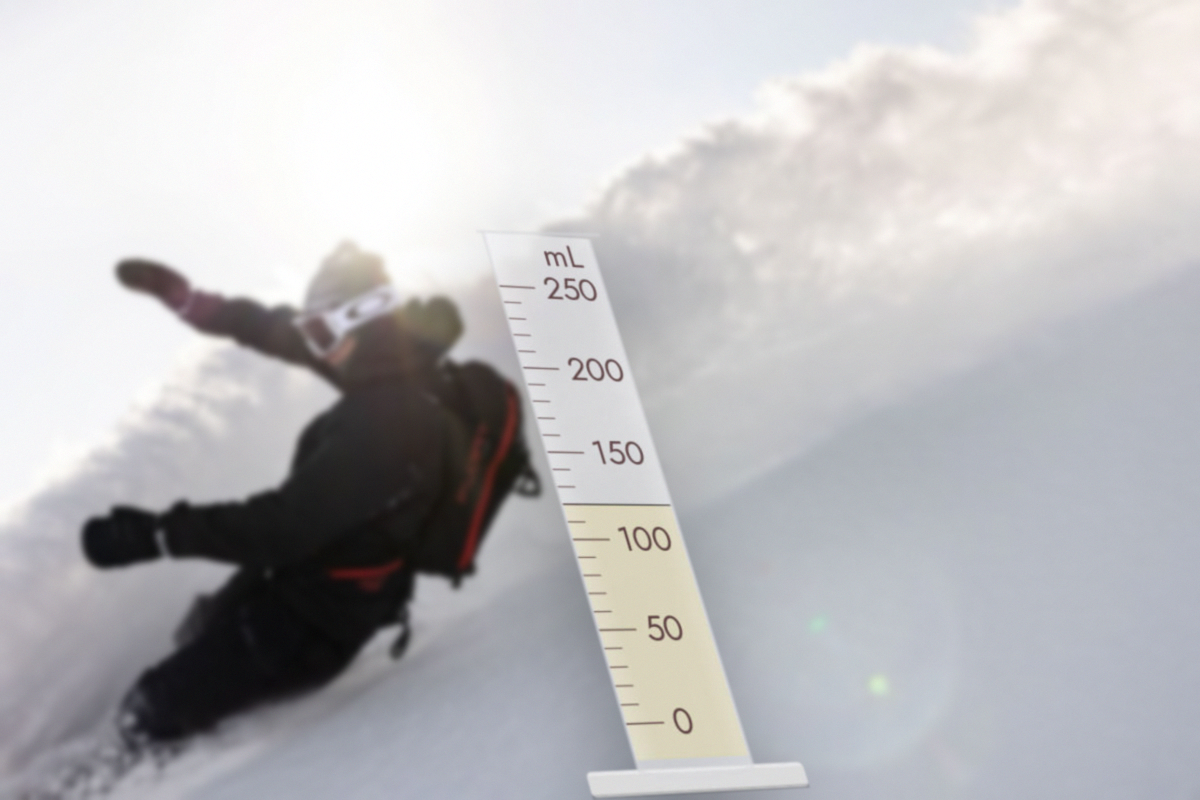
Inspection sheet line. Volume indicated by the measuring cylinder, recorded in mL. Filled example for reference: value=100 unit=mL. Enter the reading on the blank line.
value=120 unit=mL
